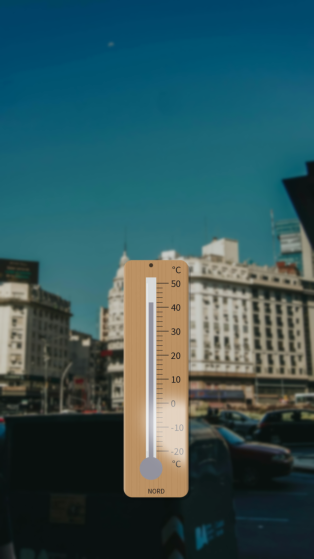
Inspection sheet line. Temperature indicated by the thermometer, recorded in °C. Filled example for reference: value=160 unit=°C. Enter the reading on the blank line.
value=42 unit=°C
